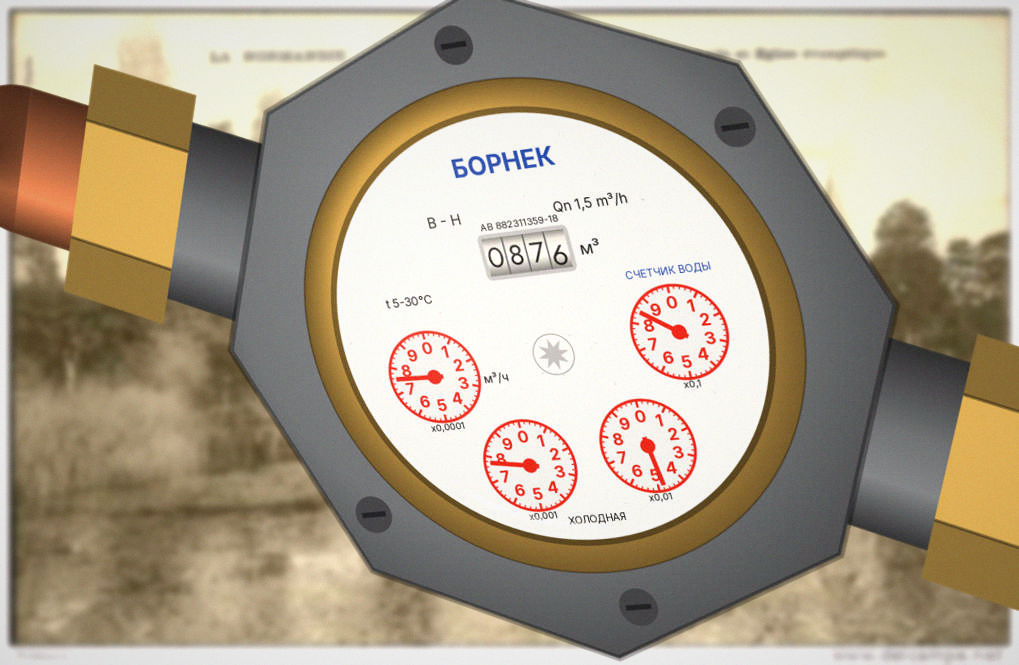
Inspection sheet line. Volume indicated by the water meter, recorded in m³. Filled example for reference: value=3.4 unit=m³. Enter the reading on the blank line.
value=875.8477 unit=m³
